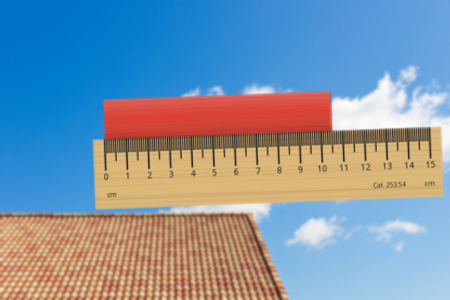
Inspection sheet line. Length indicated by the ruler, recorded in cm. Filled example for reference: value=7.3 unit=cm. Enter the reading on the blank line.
value=10.5 unit=cm
